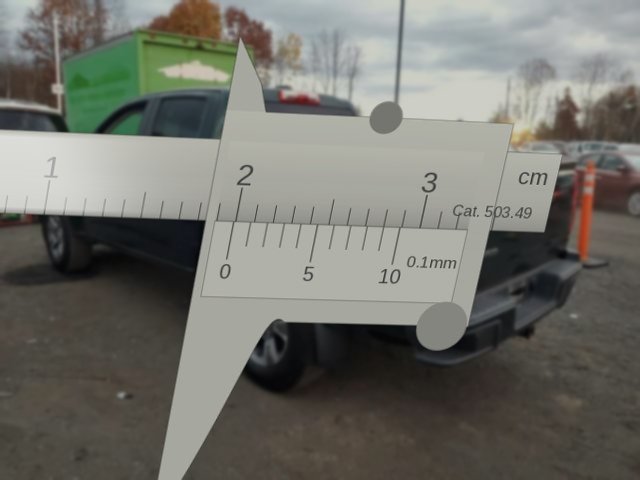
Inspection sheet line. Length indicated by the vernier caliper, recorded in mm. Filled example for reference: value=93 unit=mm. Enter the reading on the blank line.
value=19.9 unit=mm
